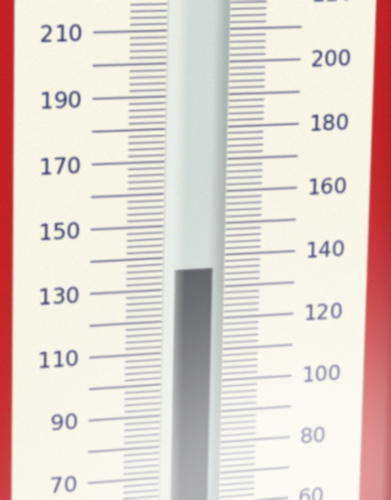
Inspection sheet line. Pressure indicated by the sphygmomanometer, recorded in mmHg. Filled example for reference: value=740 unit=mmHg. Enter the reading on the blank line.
value=136 unit=mmHg
